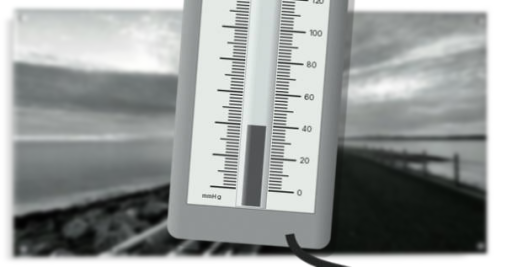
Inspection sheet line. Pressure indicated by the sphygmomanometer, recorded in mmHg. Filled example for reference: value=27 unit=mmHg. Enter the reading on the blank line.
value=40 unit=mmHg
